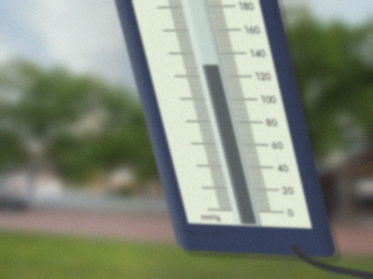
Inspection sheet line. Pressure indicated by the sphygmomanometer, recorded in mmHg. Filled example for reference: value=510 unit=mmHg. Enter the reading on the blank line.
value=130 unit=mmHg
